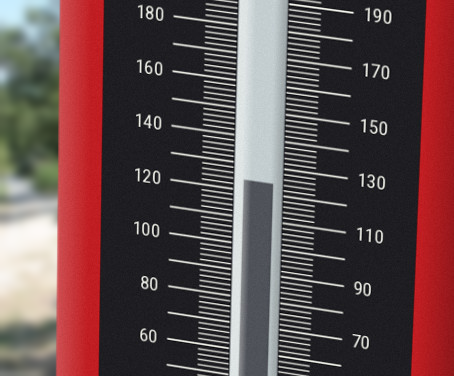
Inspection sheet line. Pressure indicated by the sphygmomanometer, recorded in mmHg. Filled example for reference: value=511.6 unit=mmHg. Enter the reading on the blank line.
value=124 unit=mmHg
